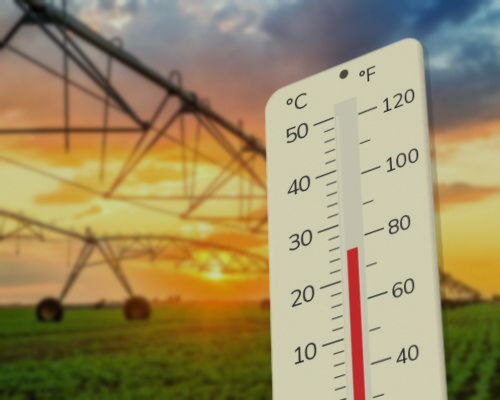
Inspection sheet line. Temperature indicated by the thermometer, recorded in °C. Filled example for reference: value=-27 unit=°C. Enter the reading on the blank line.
value=25 unit=°C
